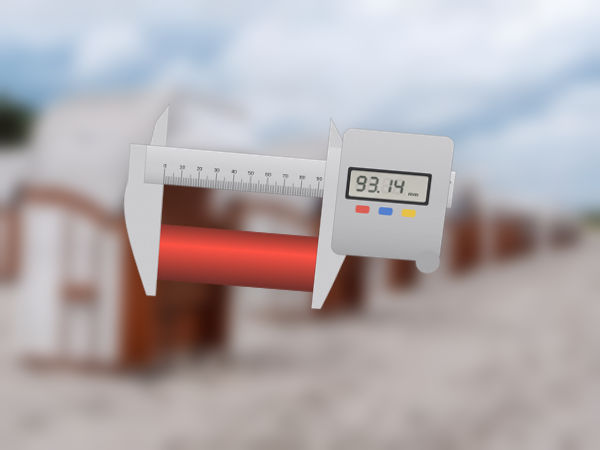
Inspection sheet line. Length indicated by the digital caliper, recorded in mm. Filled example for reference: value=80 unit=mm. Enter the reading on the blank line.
value=93.14 unit=mm
